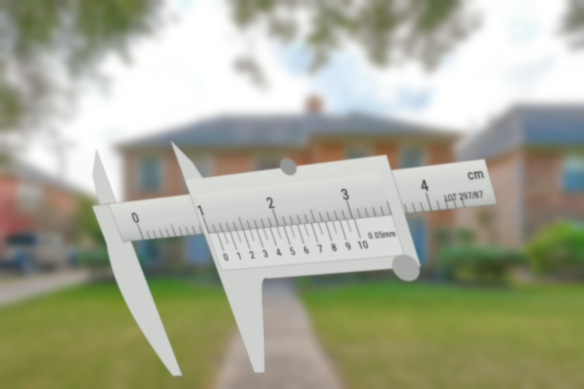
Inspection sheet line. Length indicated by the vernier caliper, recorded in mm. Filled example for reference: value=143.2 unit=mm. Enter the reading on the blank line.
value=11.2 unit=mm
